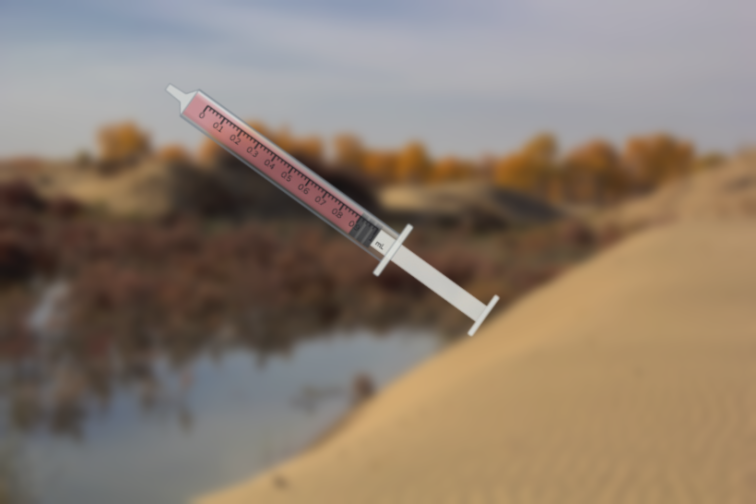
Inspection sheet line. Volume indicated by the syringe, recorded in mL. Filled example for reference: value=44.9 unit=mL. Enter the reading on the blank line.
value=0.9 unit=mL
